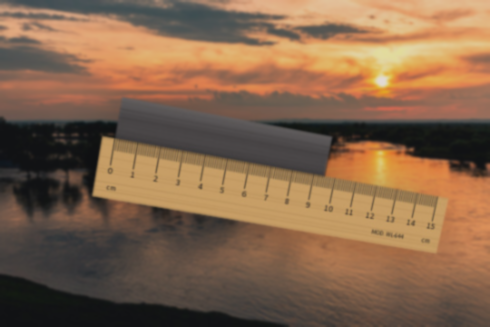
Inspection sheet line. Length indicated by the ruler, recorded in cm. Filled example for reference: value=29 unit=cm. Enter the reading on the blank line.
value=9.5 unit=cm
